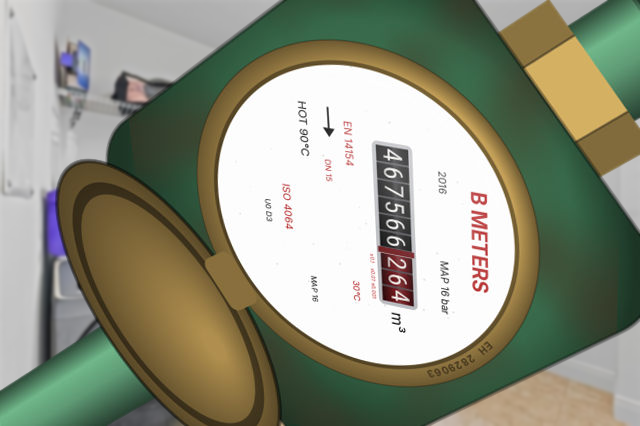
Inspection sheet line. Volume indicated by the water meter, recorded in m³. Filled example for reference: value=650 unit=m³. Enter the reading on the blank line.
value=467566.264 unit=m³
